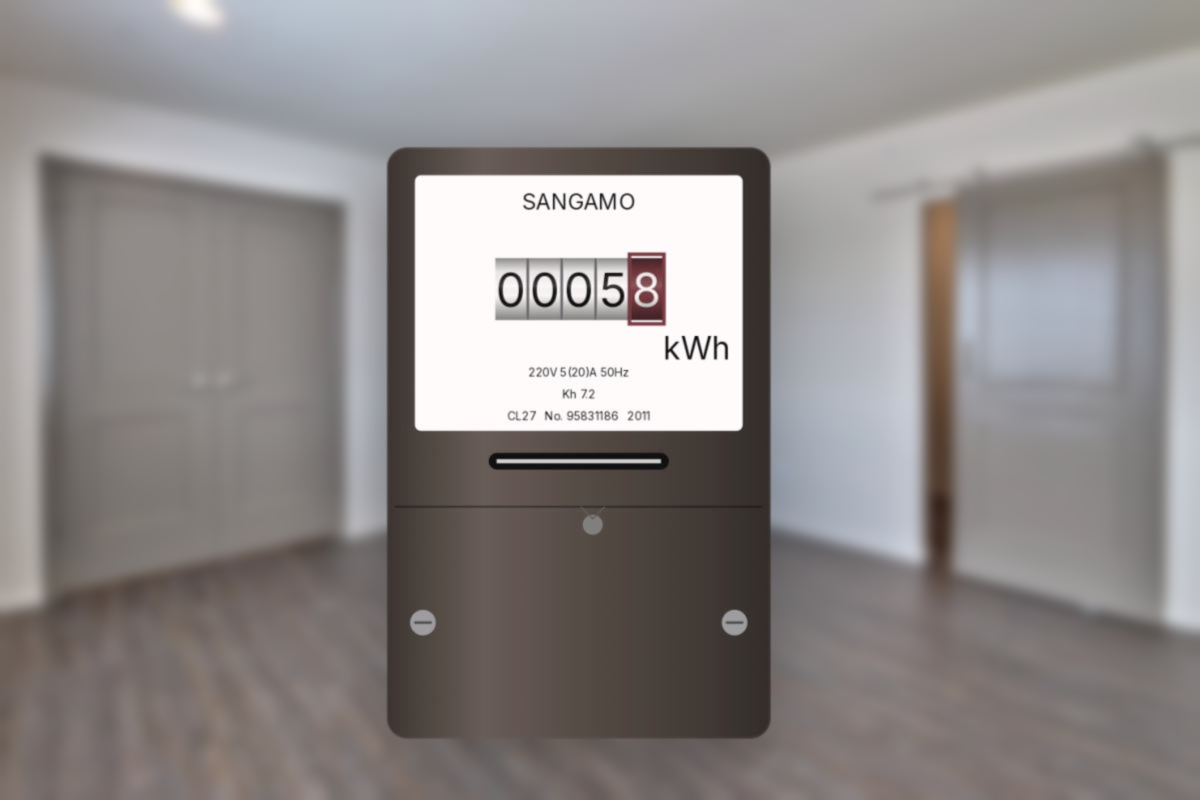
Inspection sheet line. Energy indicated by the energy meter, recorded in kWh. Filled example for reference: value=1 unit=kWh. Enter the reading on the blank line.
value=5.8 unit=kWh
